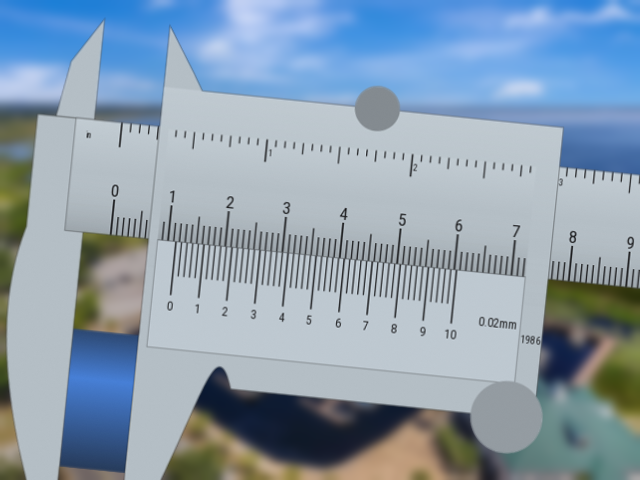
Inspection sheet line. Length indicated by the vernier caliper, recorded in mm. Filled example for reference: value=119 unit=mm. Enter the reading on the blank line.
value=11.4 unit=mm
